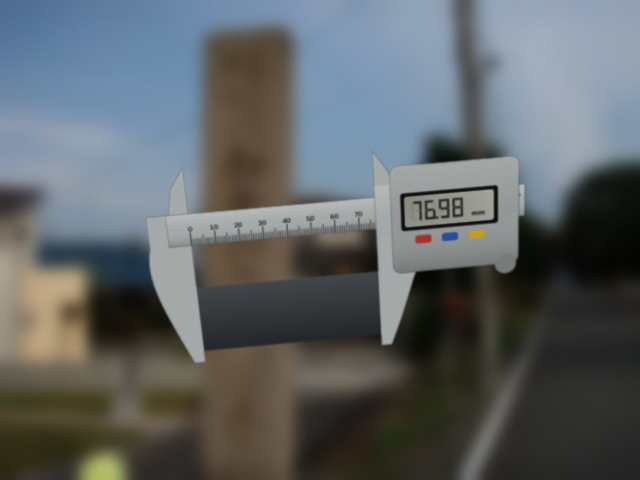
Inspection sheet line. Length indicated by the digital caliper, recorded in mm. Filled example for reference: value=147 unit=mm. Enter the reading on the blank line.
value=76.98 unit=mm
